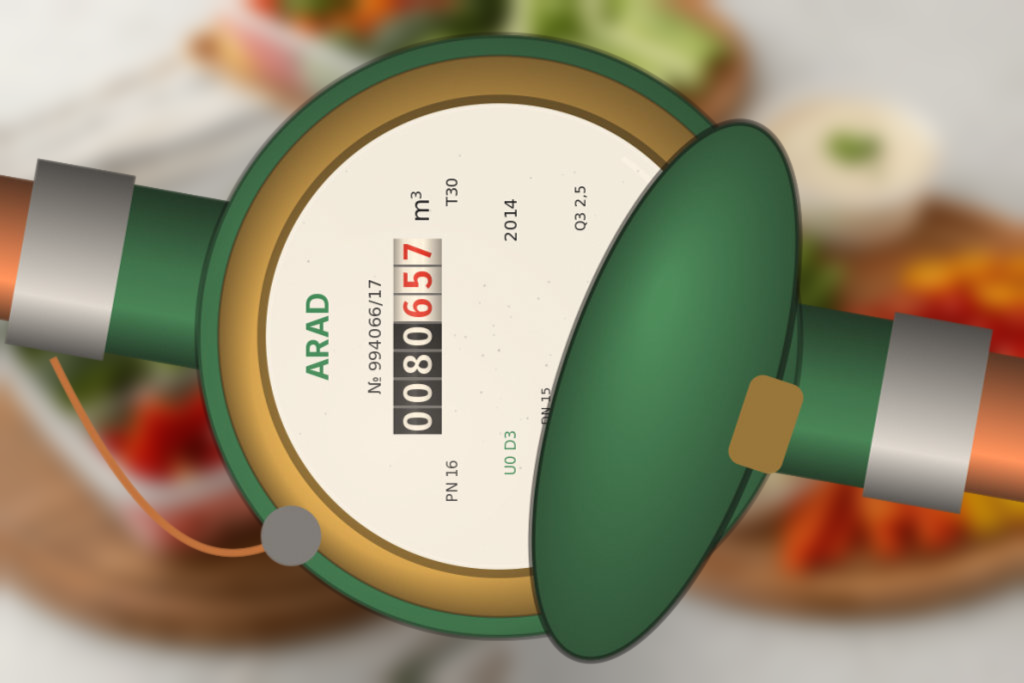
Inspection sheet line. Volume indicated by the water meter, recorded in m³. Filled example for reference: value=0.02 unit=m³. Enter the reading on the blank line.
value=80.657 unit=m³
